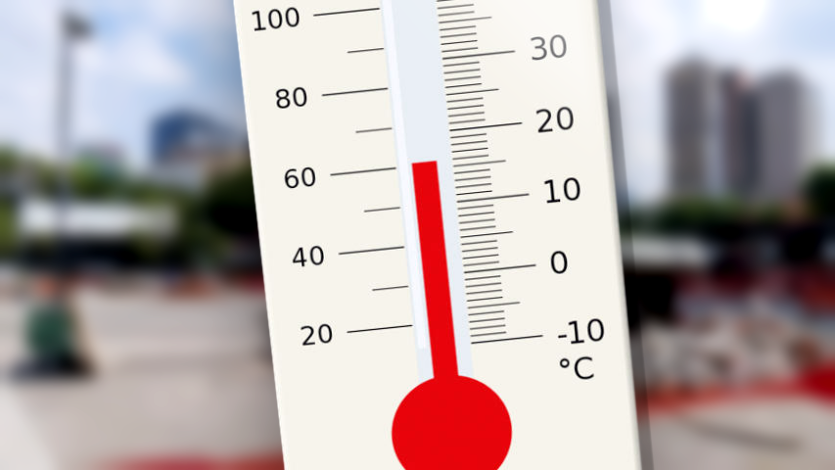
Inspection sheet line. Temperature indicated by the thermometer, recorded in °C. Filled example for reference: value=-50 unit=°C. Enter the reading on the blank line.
value=16 unit=°C
